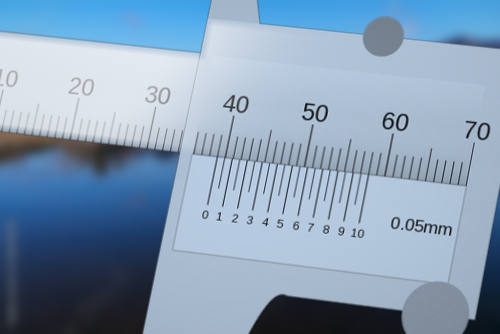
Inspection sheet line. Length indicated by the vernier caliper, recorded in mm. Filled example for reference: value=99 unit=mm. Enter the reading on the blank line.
value=39.0 unit=mm
